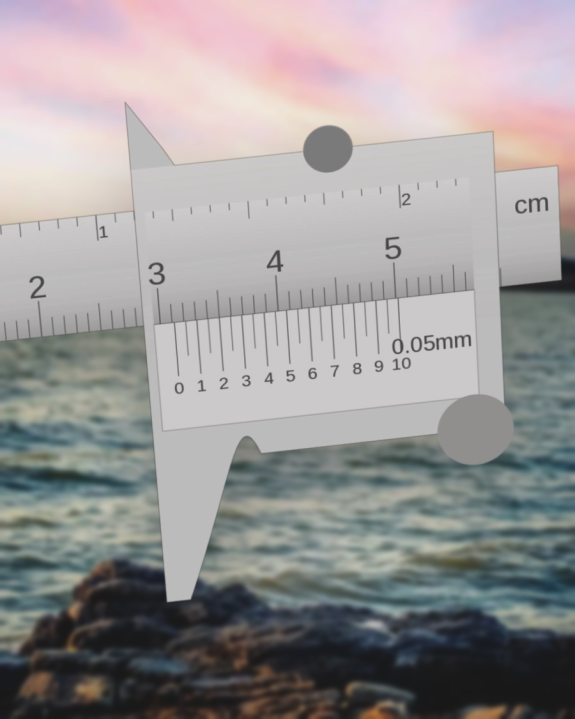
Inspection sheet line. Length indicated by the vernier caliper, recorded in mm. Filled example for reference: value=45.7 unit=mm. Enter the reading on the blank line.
value=31.2 unit=mm
